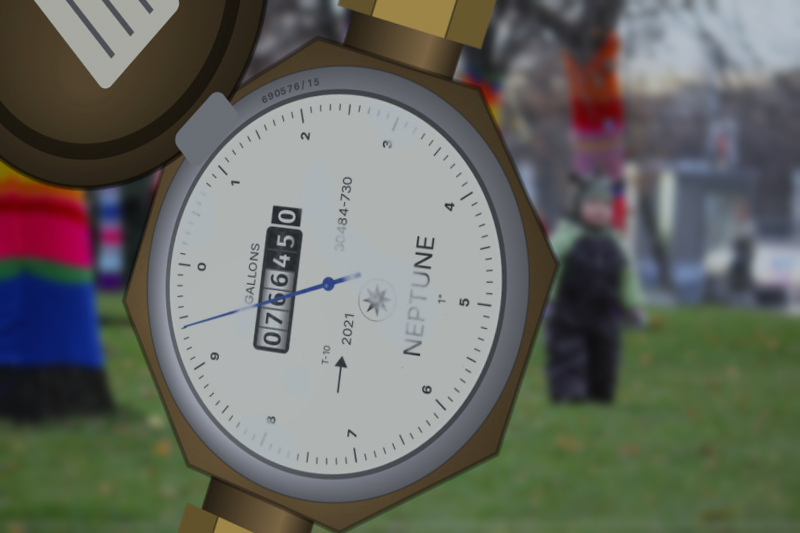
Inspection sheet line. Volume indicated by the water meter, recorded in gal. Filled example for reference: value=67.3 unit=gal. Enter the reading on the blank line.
value=766449.4 unit=gal
